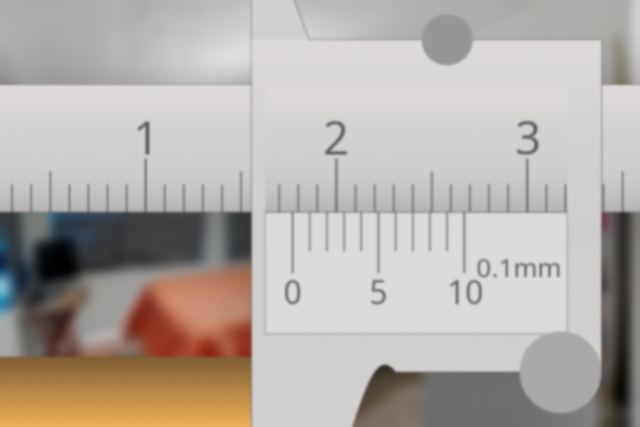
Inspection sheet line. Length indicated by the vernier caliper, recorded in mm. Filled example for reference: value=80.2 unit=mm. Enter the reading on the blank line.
value=17.7 unit=mm
